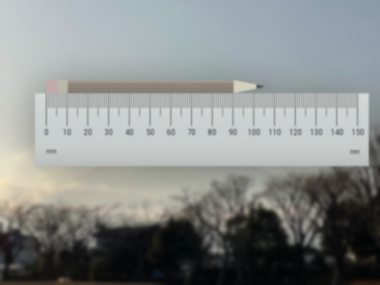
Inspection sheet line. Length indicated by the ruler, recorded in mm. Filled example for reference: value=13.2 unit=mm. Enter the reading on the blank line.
value=105 unit=mm
